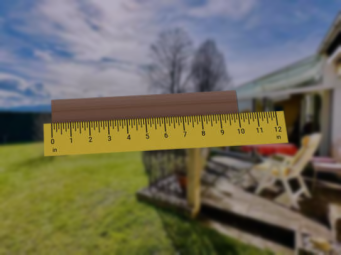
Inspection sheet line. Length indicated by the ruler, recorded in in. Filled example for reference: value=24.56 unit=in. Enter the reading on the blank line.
value=10 unit=in
